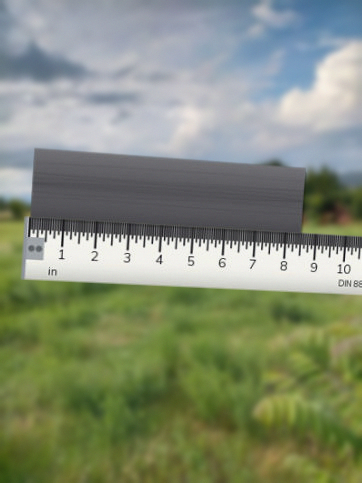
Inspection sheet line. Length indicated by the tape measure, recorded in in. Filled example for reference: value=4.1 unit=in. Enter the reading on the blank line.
value=8.5 unit=in
